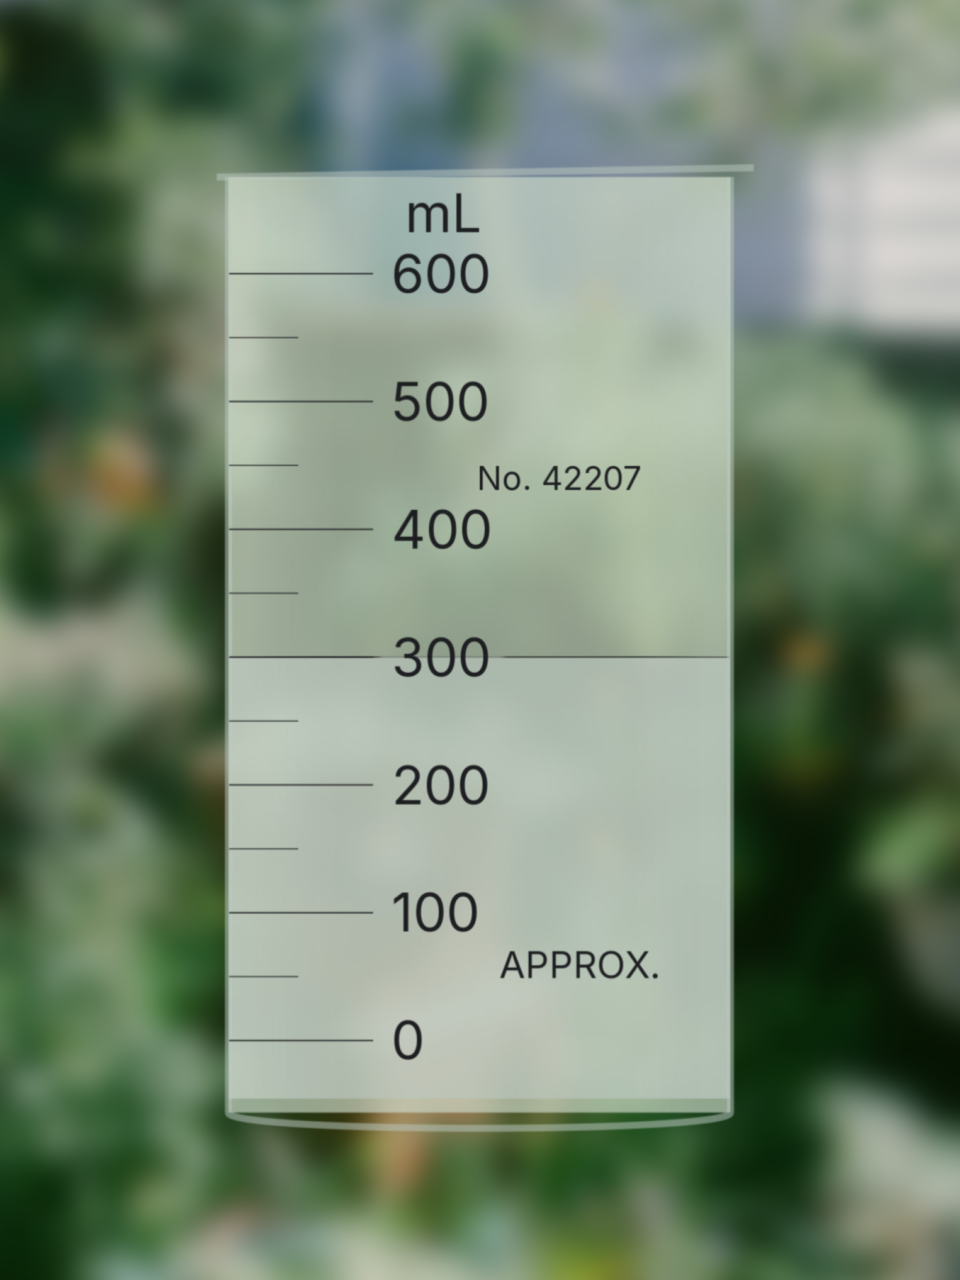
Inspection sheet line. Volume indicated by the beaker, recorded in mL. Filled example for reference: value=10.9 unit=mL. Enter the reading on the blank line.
value=300 unit=mL
